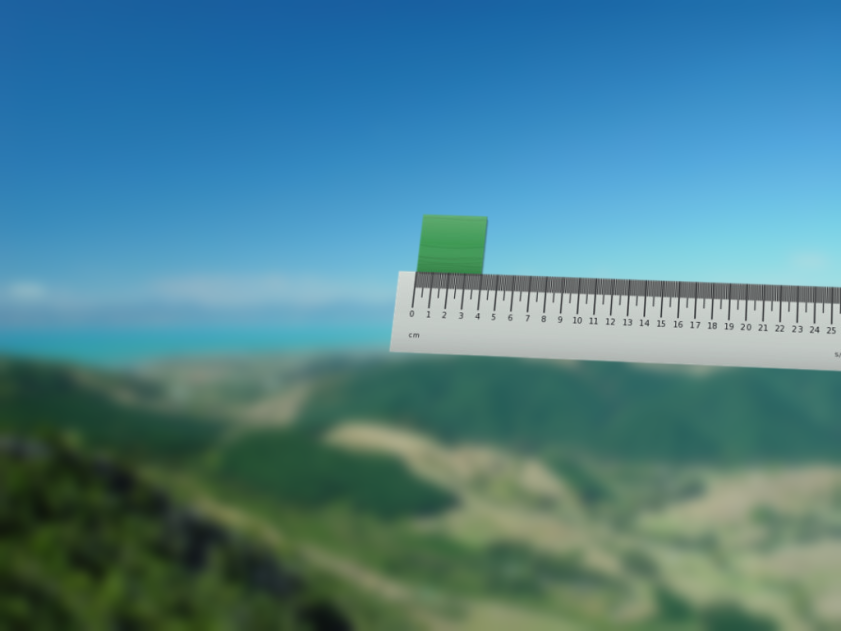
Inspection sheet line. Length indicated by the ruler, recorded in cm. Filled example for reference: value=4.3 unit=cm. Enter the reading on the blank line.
value=4 unit=cm
